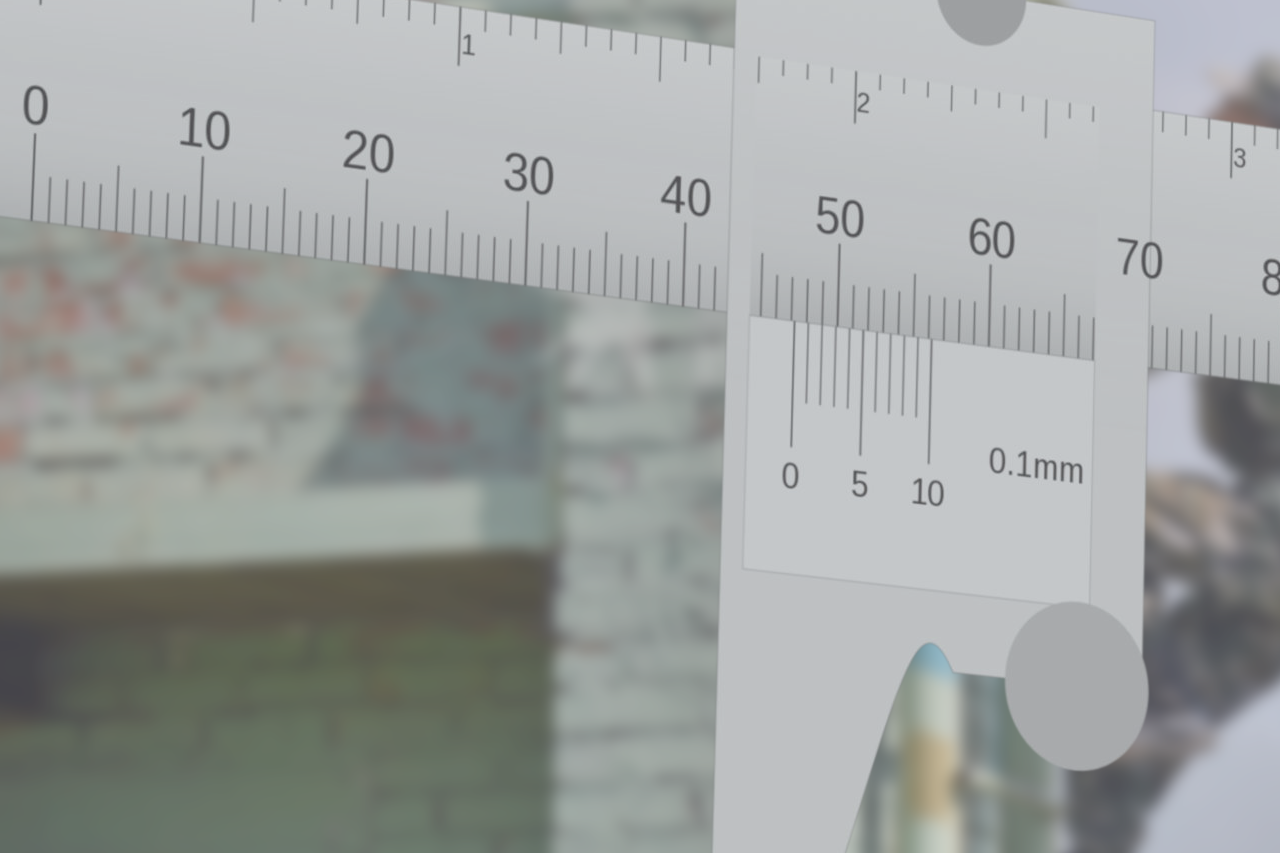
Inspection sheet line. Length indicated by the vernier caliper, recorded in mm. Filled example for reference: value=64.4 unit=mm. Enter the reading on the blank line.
value=47.2 unit=mm
